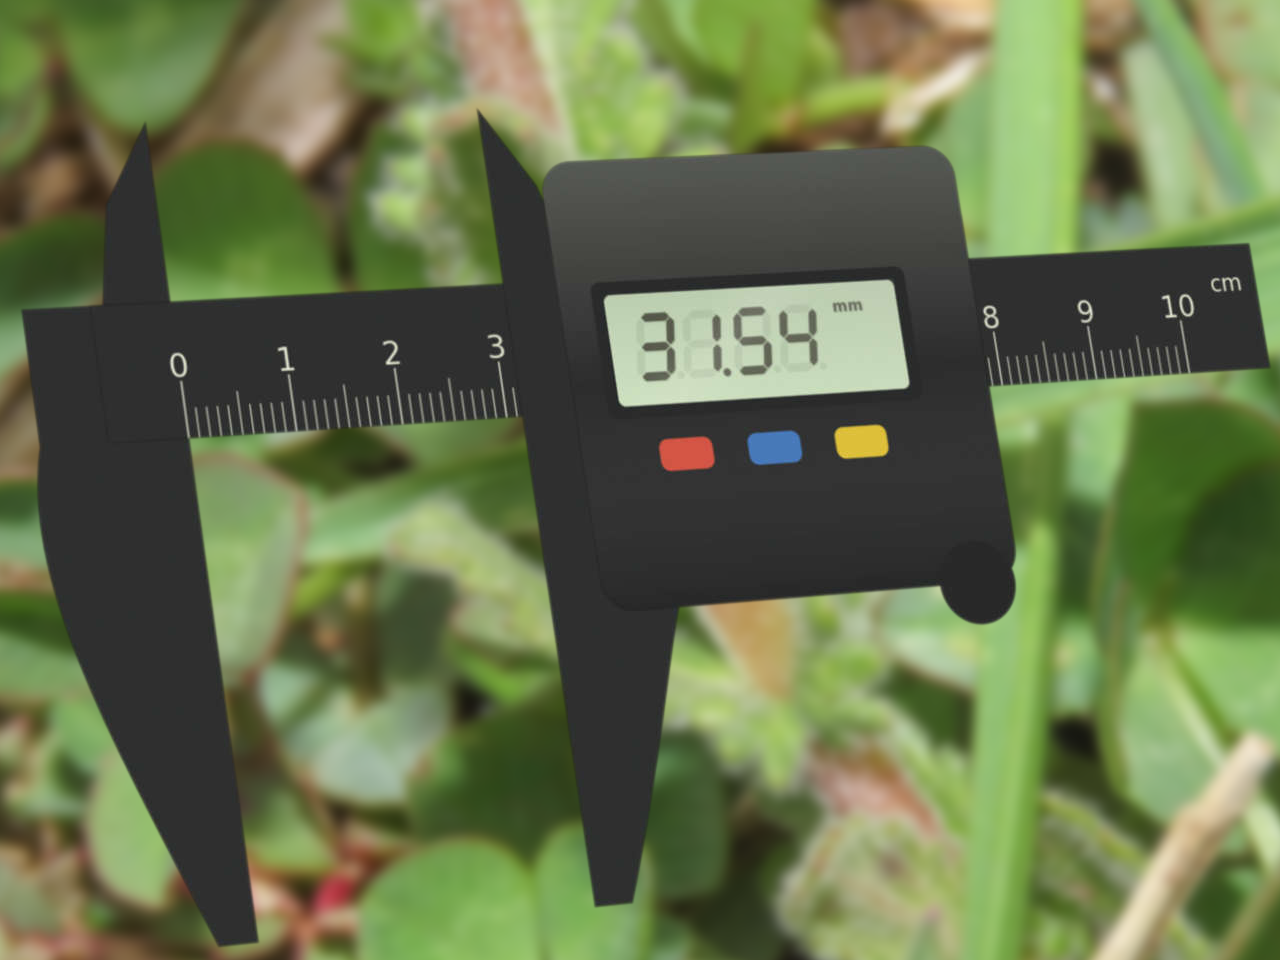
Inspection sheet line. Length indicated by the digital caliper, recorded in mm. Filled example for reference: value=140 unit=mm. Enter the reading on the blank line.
value=31.54 unit=mm
